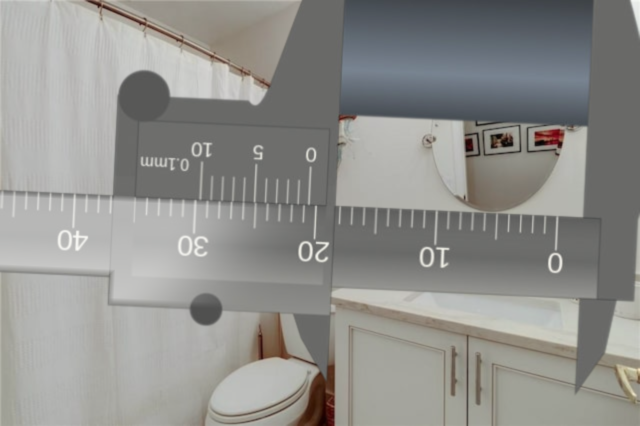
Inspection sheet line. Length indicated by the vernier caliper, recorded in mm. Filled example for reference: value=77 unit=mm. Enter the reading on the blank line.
value=20.6 unit=mm
